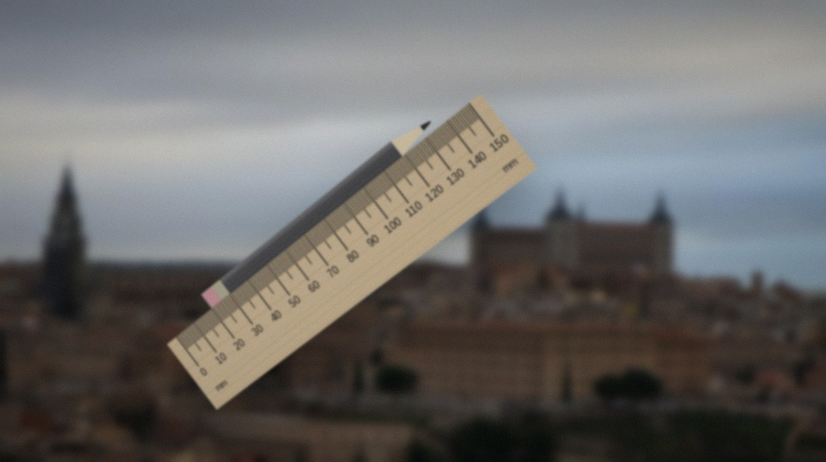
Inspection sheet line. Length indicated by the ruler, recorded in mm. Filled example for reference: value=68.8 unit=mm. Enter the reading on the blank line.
value=115 unit=mm
